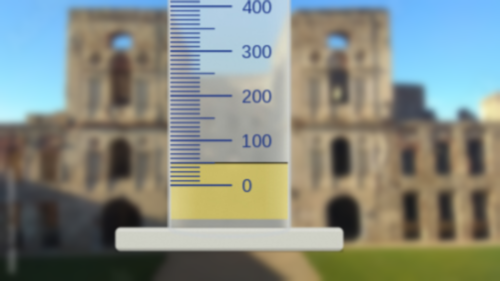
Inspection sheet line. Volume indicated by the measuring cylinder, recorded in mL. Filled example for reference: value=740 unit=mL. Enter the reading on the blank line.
value=50 unit=mL
